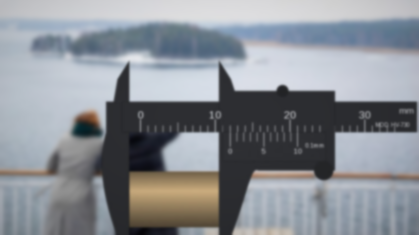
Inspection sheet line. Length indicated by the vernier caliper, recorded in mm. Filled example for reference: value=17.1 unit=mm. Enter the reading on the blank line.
value=12.0 unit=mm
